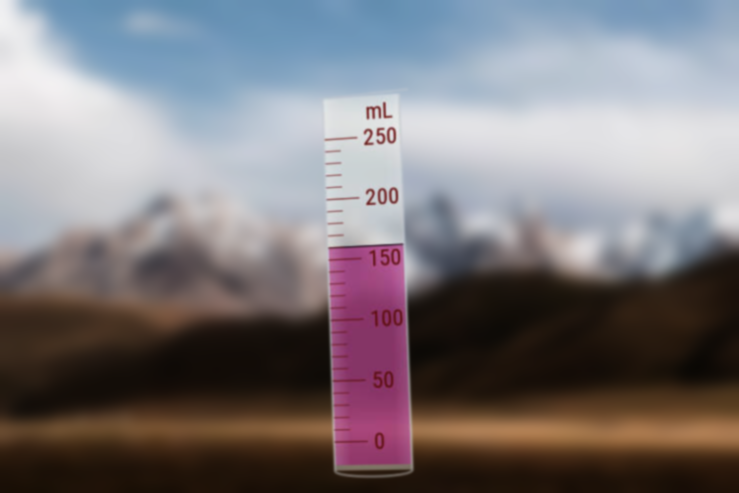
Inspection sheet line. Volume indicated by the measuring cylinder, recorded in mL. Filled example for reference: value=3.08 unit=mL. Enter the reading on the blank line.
value=160 unit=mL
